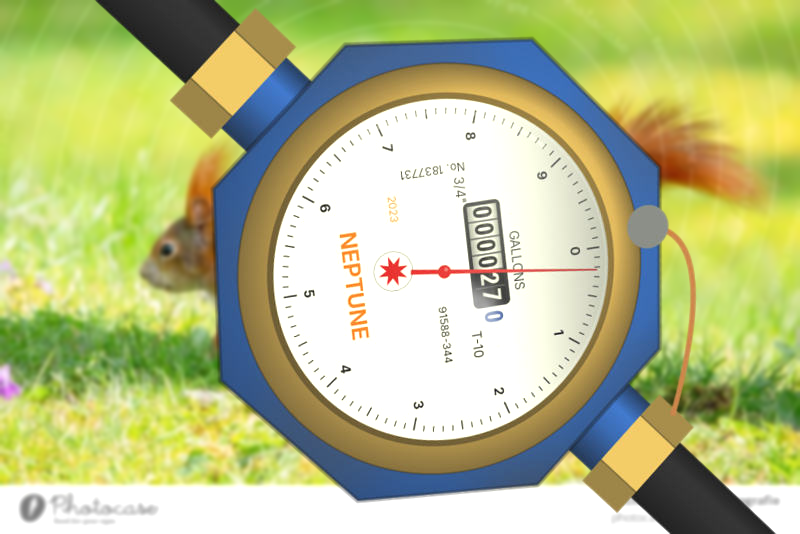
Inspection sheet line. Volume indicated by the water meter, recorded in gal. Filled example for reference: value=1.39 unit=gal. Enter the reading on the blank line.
value=270.2 unit=gal
